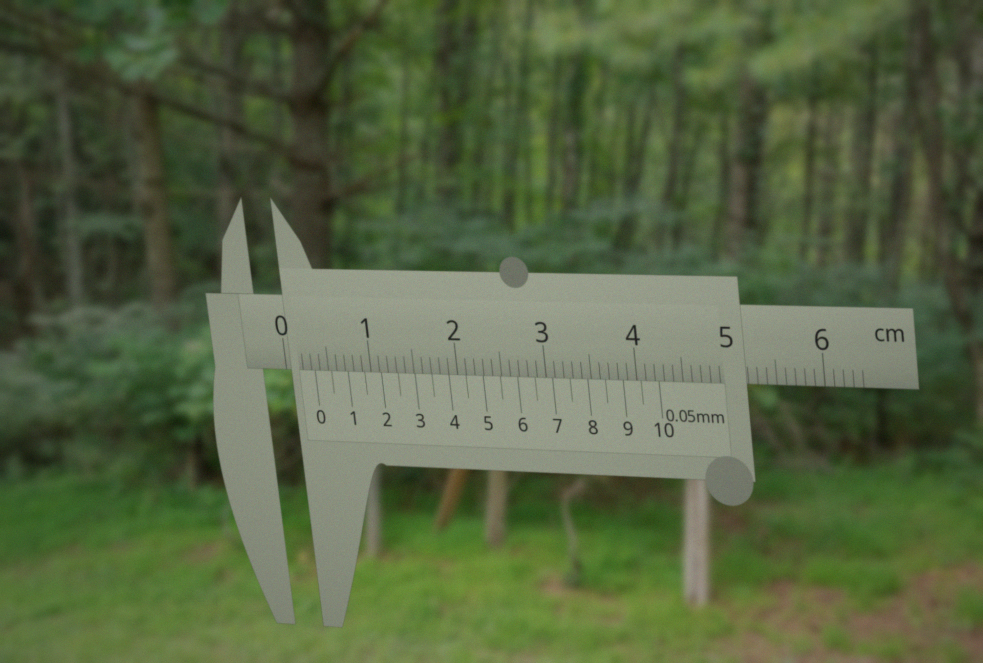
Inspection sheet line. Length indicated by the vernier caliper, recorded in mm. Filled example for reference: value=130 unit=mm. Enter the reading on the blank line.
value=3.4 unit=mm
